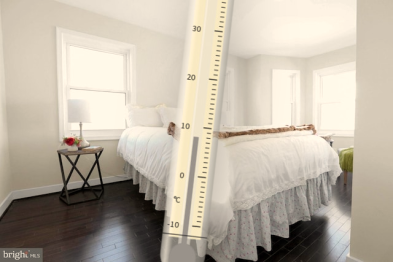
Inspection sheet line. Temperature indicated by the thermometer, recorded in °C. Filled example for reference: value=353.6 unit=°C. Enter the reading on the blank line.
value=8 unit=°C
